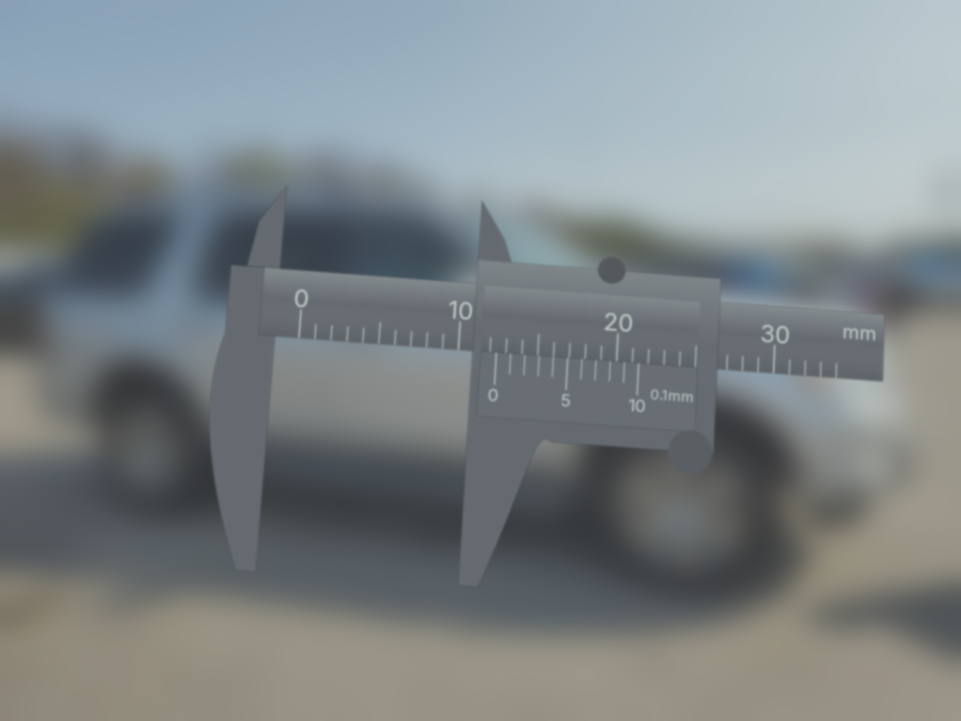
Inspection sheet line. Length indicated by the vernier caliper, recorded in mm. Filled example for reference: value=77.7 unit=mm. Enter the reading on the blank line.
value=12.4 unit=mm
